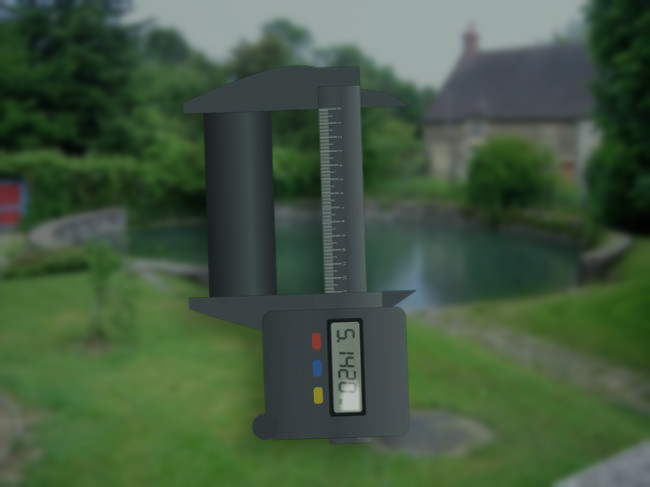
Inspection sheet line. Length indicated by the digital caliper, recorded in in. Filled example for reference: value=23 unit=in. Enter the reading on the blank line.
value=5.1420 unit=in
